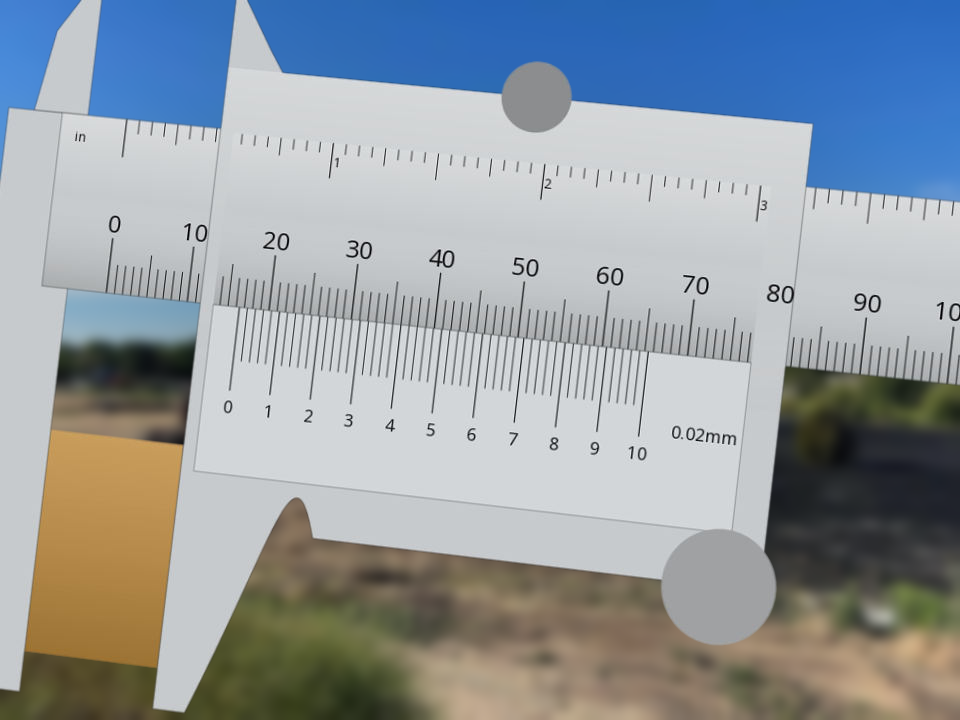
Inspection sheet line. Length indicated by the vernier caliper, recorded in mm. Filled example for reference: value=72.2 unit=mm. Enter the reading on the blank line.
value=16.4 unit=mm
